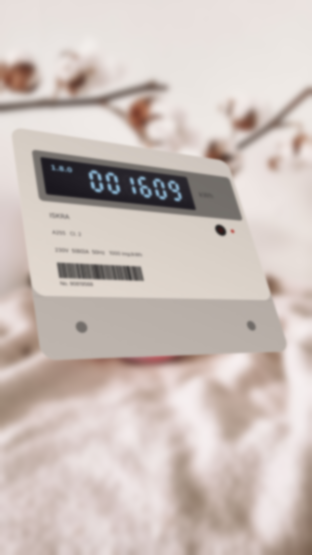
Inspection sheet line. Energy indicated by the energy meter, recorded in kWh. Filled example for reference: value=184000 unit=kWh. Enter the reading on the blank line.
value=1609 unit=kWh
